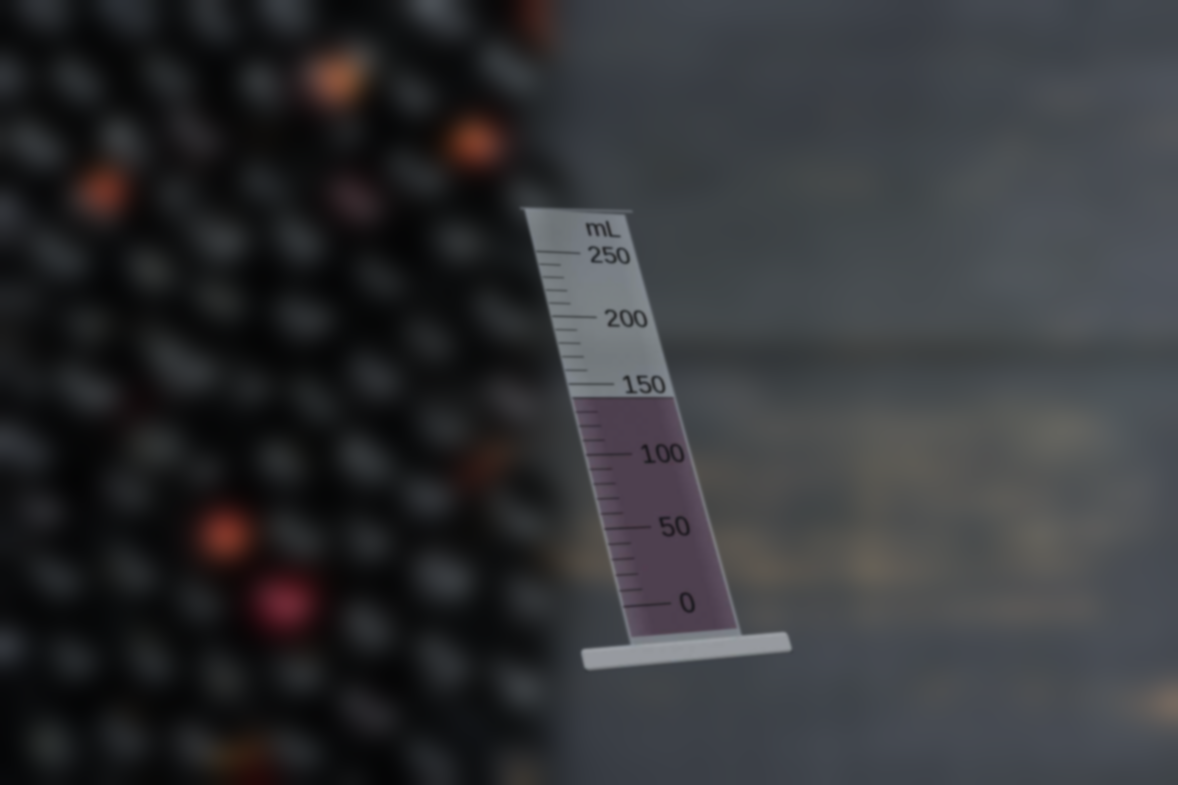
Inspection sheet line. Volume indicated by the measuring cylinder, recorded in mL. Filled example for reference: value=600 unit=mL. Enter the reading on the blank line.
value=140 unit=mL
